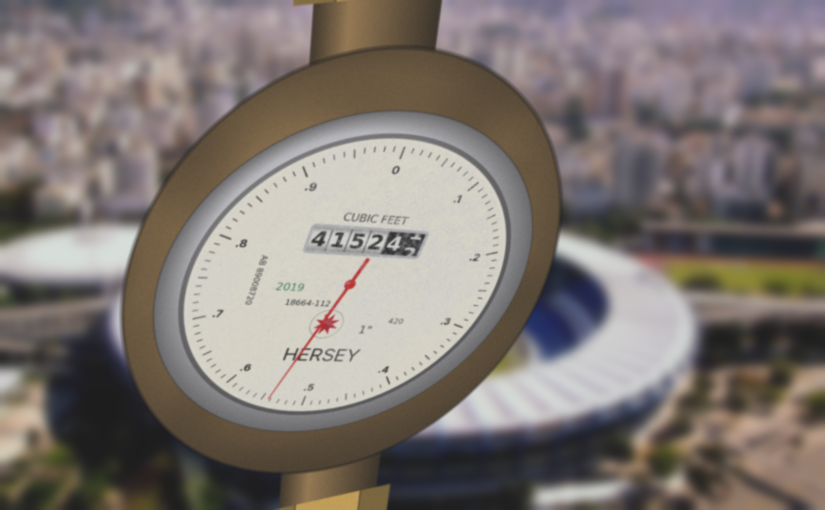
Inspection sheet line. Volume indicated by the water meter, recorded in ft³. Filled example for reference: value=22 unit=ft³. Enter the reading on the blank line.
value=415241.54 unit=ft³
